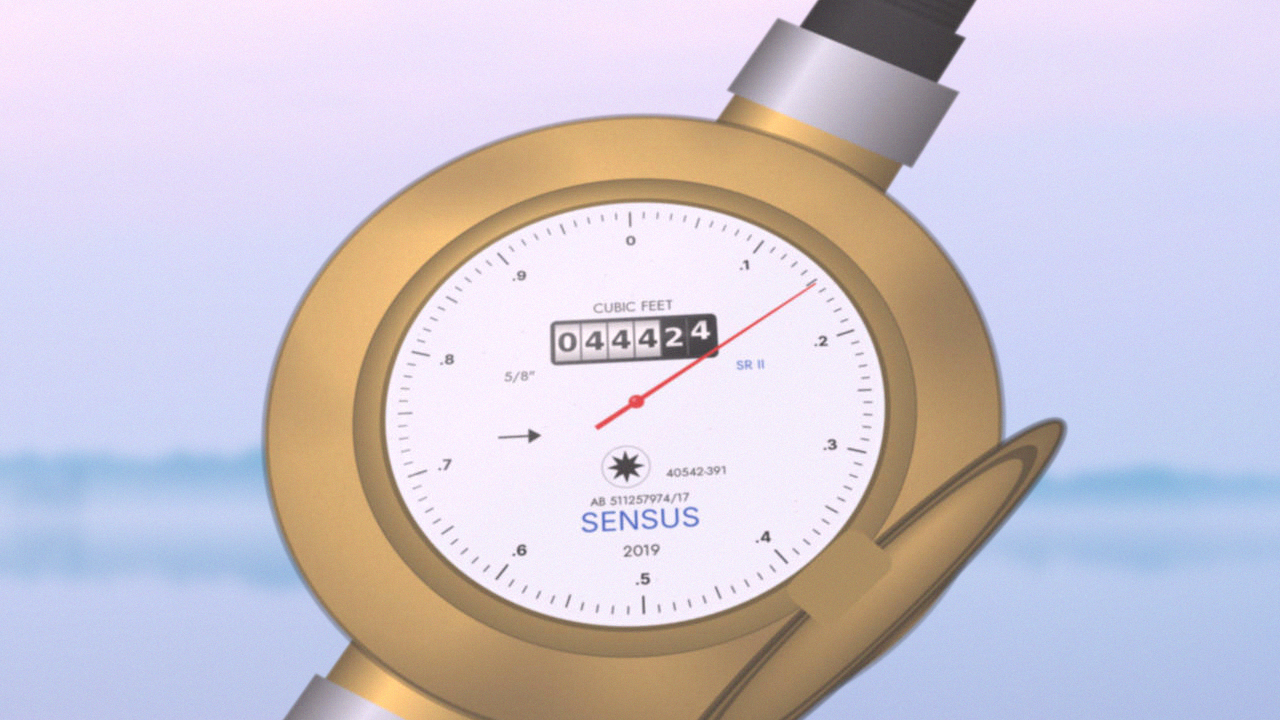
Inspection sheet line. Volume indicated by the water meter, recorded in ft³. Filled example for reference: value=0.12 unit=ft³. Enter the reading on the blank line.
value=44424.15 unit=ft³
